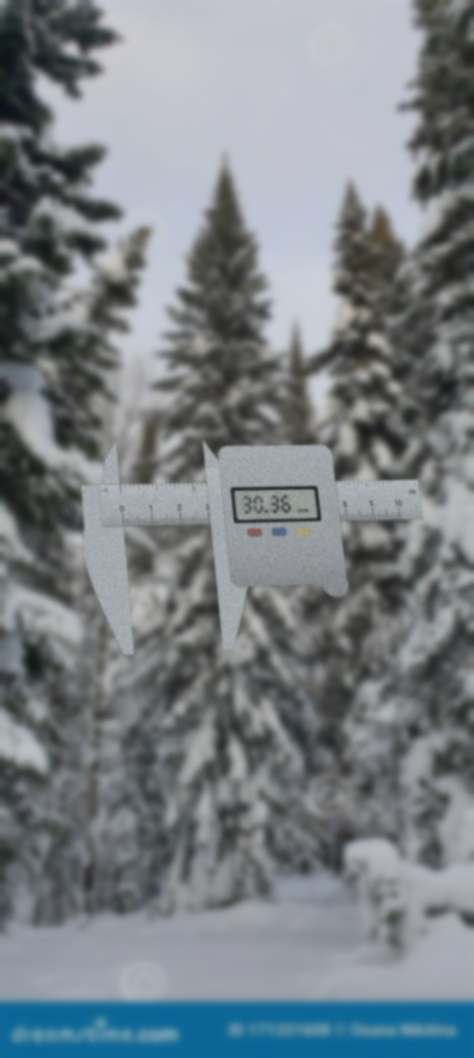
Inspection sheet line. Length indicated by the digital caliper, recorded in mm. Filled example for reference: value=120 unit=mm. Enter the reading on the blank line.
value=30.36 unit=mm
